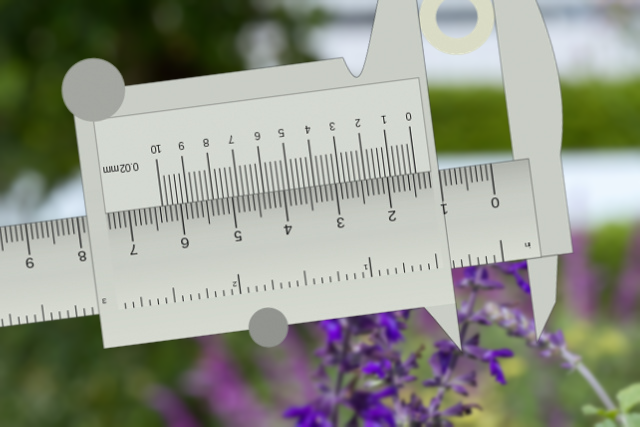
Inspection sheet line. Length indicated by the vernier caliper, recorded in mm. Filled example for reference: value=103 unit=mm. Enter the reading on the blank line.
value=14.5 unit=mm
